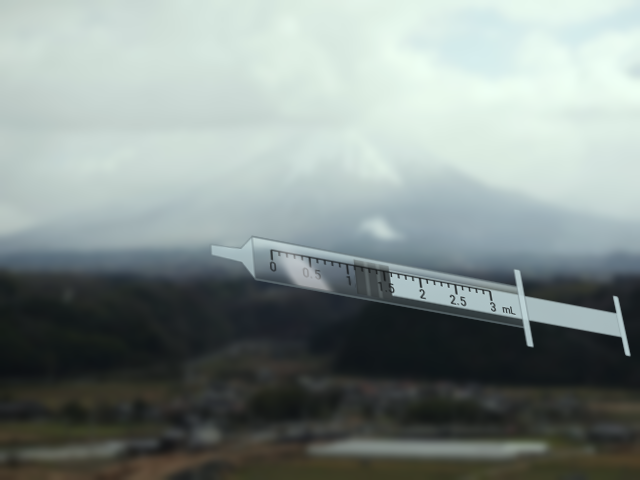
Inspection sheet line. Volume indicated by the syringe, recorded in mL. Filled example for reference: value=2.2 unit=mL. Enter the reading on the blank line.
value=1.1 unit=mL
